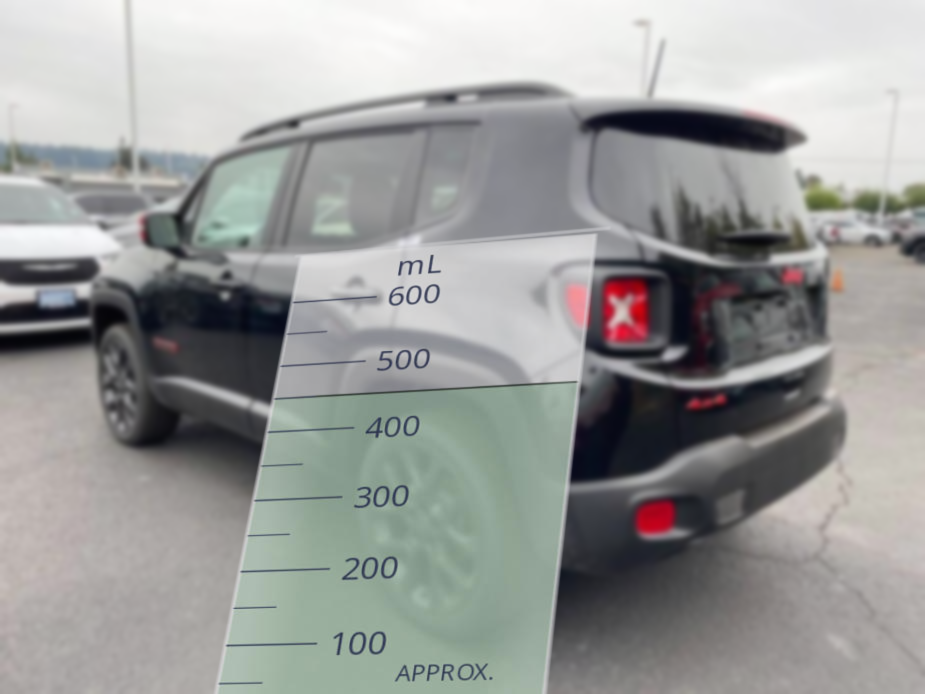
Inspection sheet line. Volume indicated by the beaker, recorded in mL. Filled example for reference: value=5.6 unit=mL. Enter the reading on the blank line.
value=450 unit=mL
